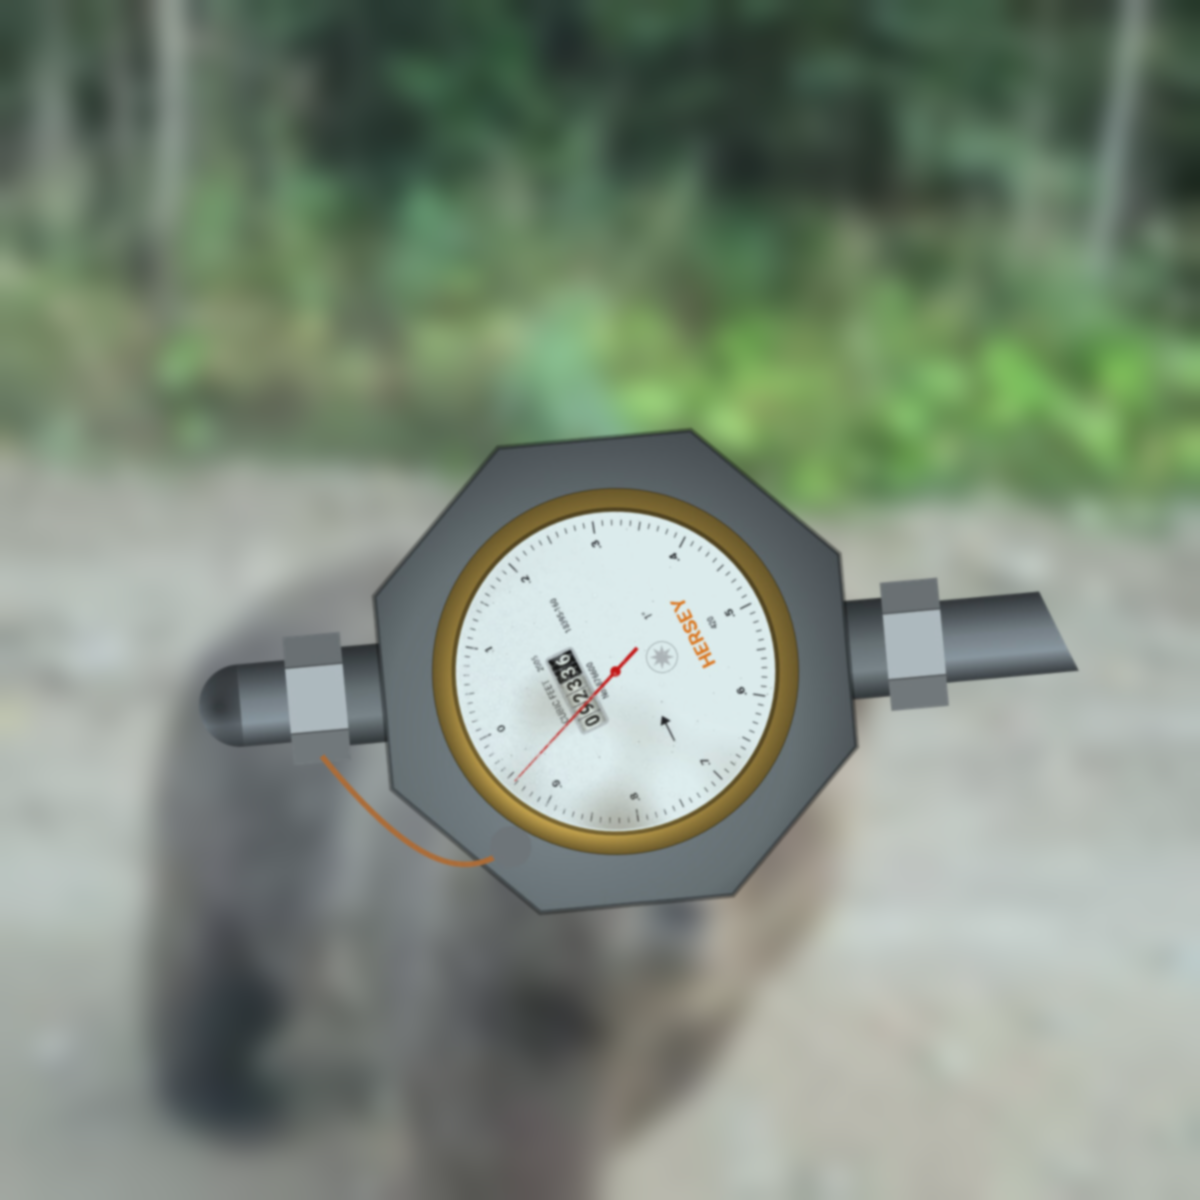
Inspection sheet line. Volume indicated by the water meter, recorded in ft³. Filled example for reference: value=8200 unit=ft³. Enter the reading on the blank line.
value=92335.94 unit=ft³
